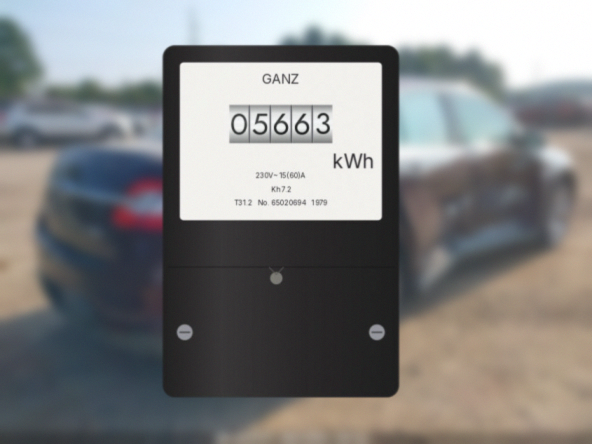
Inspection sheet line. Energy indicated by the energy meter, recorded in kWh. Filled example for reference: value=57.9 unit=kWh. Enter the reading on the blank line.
value=5663 unit=kWh
